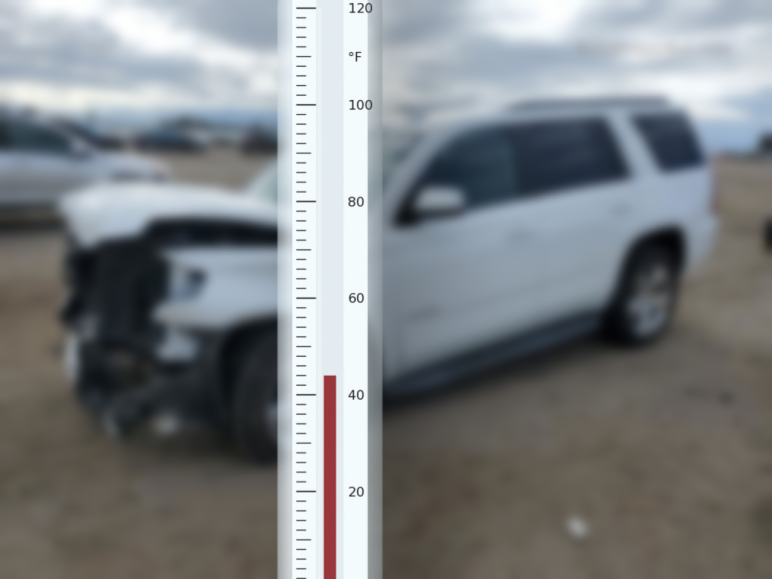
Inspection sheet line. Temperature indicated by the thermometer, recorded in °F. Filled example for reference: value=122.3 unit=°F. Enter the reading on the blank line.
value=44 unit=°F
